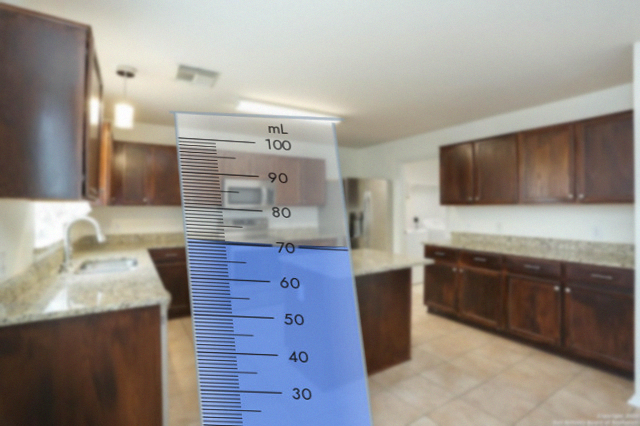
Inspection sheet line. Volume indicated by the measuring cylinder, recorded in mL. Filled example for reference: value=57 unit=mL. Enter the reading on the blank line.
value=70 unit=mL
